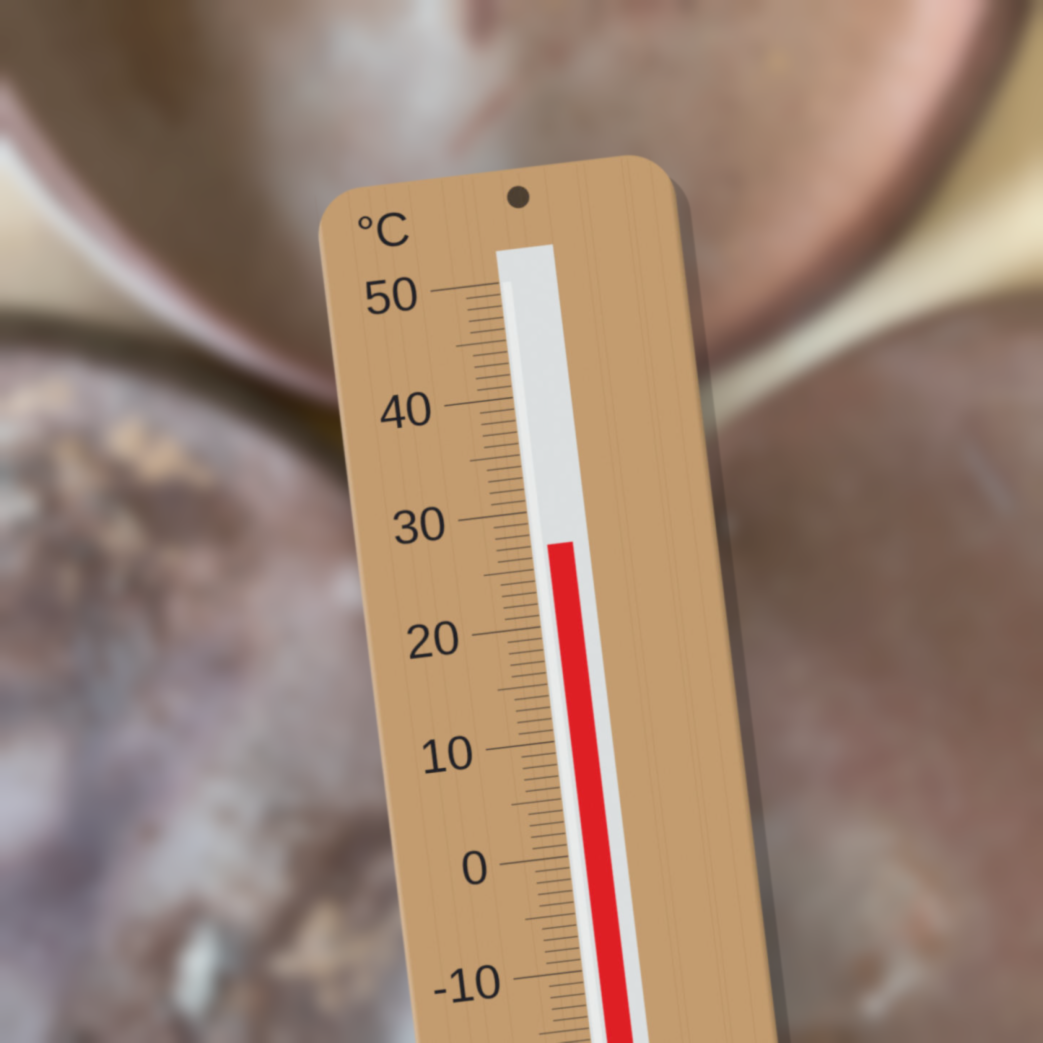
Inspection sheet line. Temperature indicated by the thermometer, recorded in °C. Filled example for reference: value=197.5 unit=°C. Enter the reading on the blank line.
value=27 unit=°C
